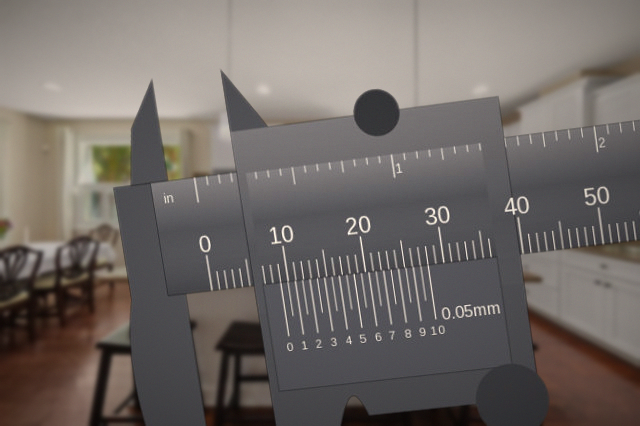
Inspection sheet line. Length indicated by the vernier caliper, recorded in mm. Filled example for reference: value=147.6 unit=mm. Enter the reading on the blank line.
value=9.0 unit=mm
